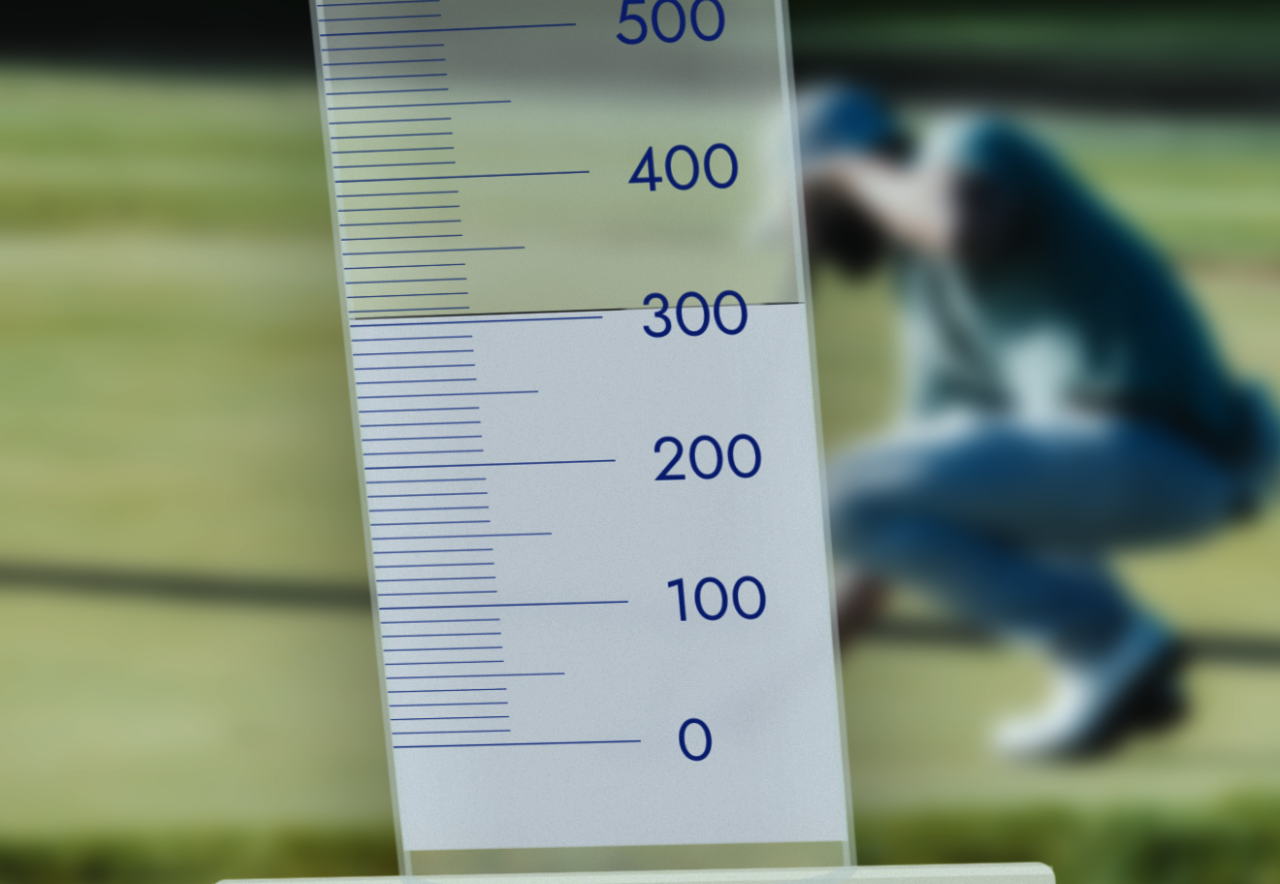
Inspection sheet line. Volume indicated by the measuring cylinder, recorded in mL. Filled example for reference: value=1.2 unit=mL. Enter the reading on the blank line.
value=305 unit=mL
